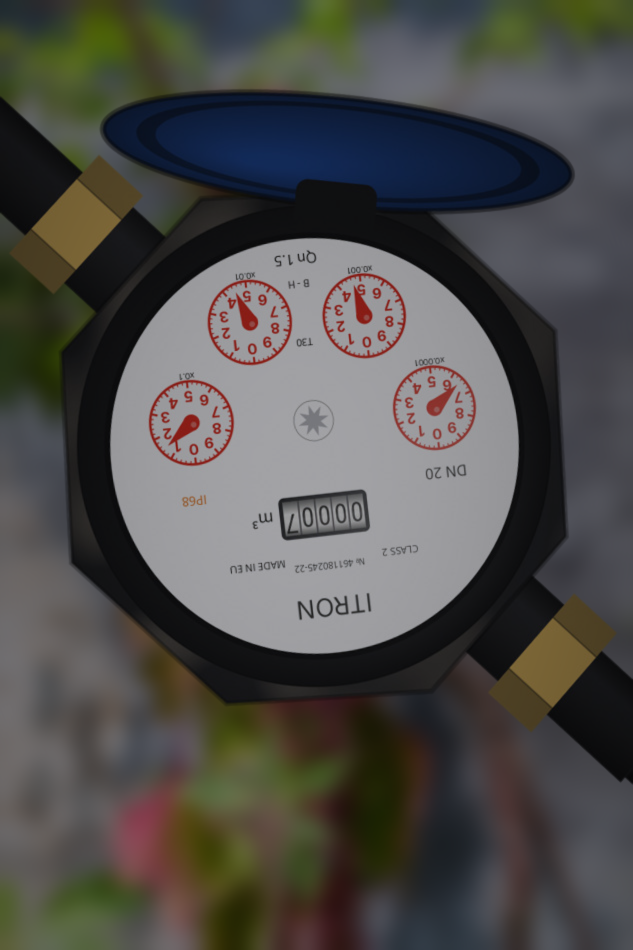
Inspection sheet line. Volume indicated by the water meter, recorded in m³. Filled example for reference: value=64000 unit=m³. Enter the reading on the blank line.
value=7.1446 unit=m³
